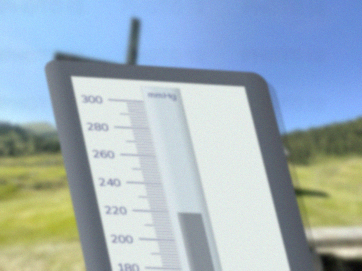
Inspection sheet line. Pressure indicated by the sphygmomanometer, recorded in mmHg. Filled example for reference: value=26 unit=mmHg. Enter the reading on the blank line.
value=220 unit=mmHg
